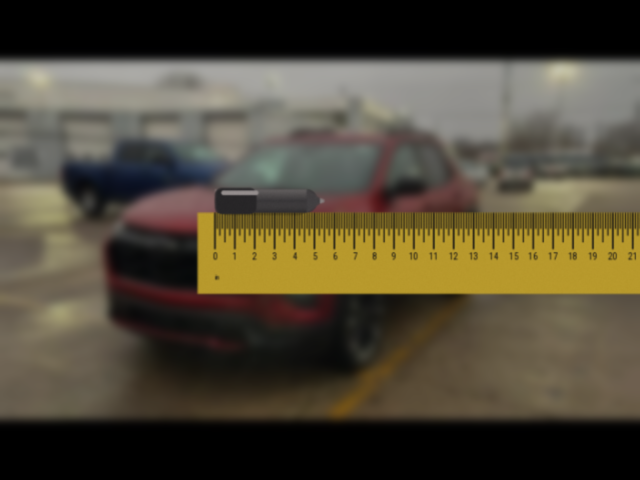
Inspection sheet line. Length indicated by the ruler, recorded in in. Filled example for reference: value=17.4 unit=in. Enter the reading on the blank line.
value=5.5 unit=in
